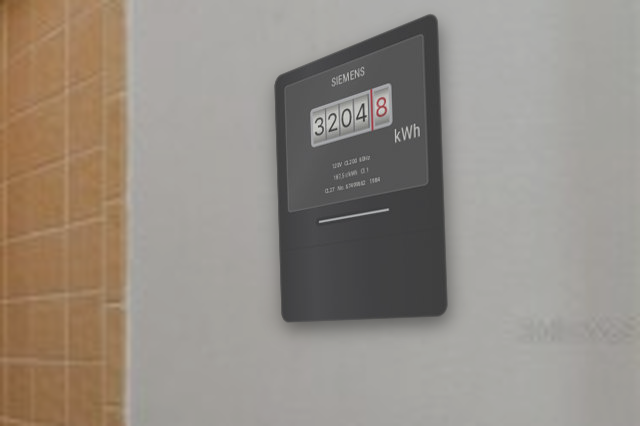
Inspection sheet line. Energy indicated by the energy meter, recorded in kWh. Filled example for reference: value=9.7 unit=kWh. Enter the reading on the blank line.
value=3204.8 unit=kWh
